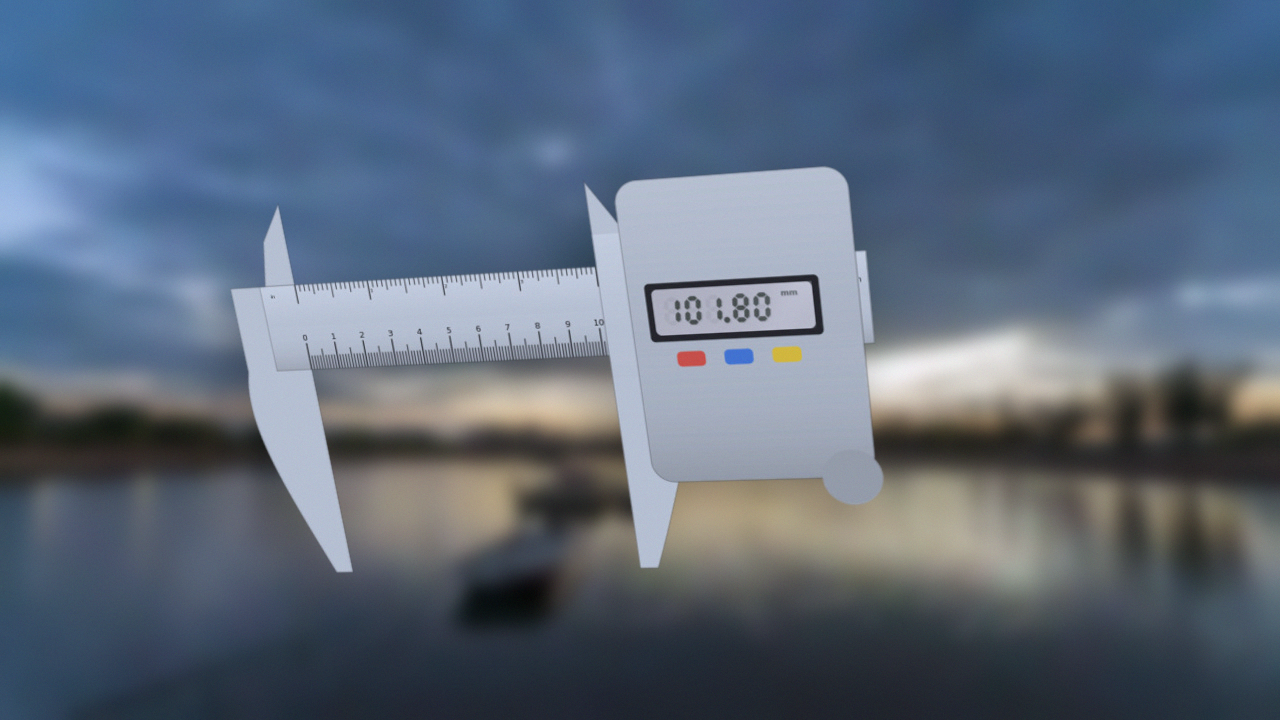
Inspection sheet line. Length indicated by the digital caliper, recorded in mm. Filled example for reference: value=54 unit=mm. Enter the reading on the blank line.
value=101.80 unit=mm
